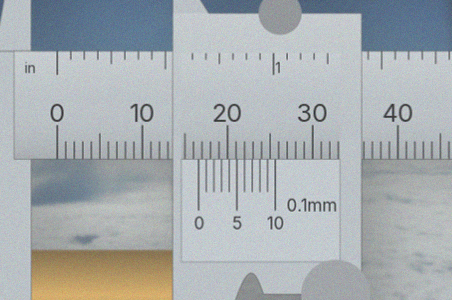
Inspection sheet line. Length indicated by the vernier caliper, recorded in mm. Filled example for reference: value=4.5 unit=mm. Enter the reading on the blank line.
value=16.6 unit=mm
